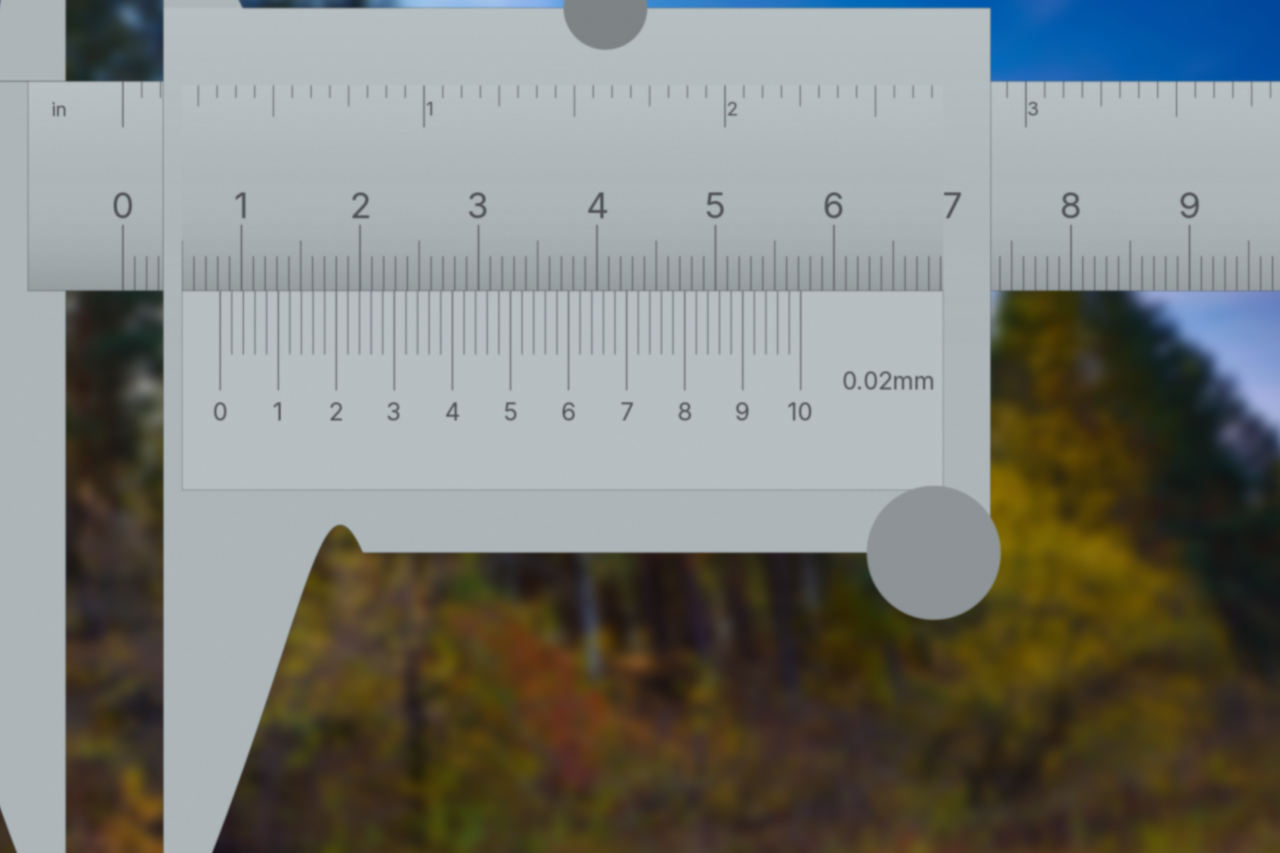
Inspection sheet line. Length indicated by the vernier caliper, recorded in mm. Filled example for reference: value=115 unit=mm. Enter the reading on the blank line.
value=8.2 unit=mm
